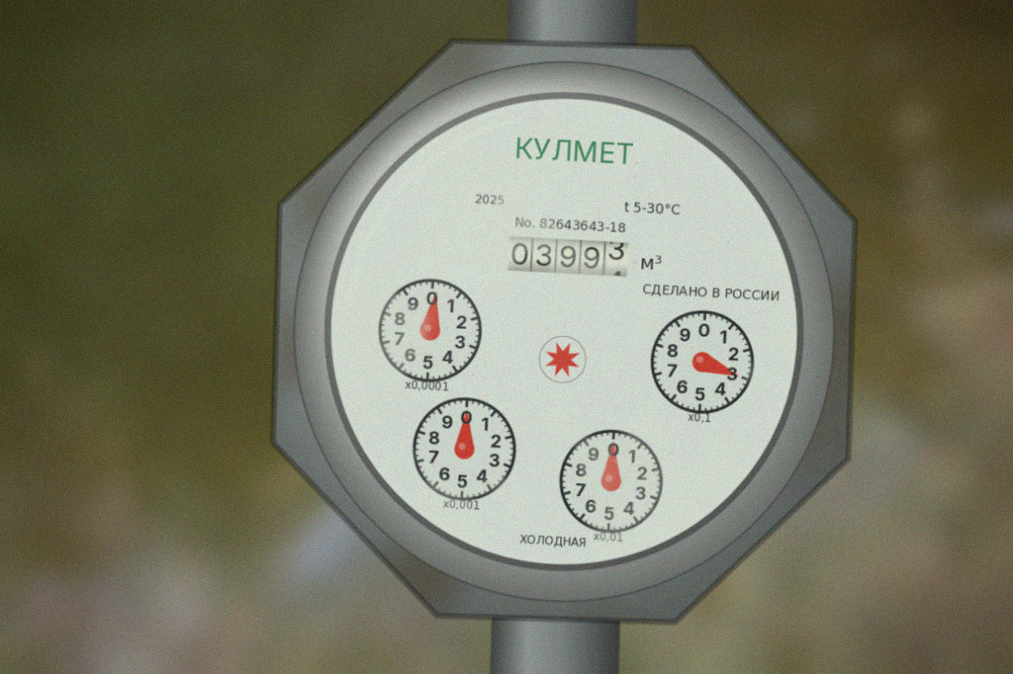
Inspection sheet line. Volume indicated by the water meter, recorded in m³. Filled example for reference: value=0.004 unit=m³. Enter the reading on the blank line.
value=3993.3000 unit=m³
